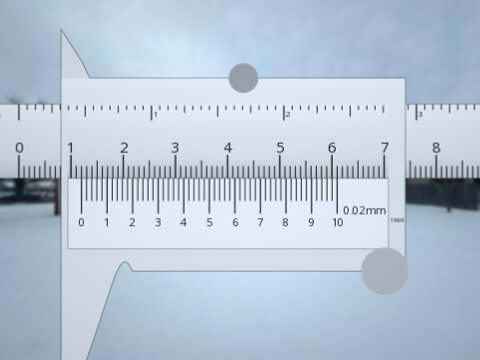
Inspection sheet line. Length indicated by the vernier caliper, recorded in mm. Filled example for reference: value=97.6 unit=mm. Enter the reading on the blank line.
value=12.0 unit=mm
